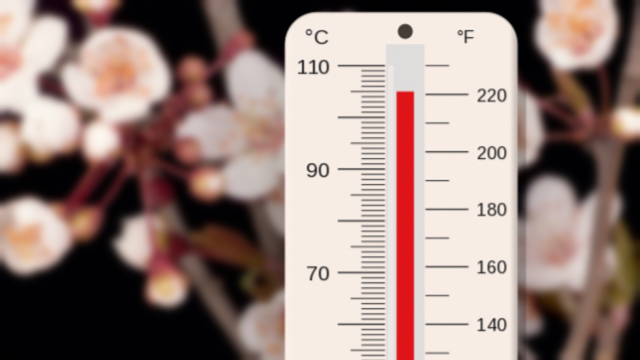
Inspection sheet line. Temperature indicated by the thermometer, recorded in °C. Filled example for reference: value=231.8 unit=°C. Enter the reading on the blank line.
value=105 unit=°C
